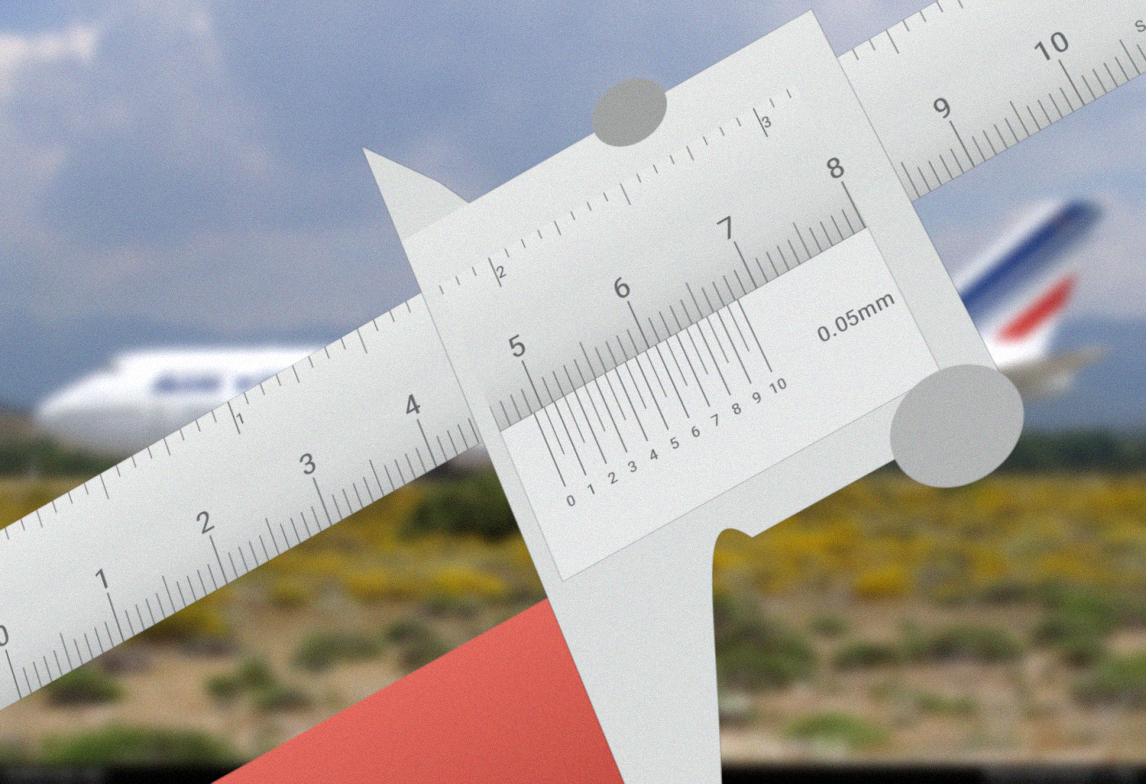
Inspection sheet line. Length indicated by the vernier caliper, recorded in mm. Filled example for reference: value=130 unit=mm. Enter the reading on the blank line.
value=49.2 unit=mm
